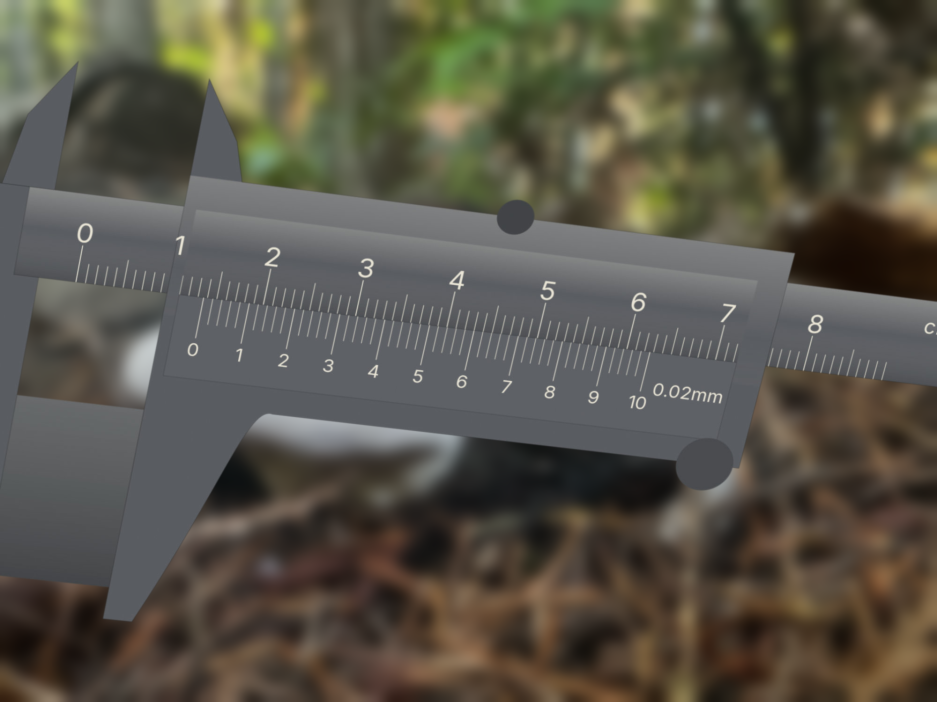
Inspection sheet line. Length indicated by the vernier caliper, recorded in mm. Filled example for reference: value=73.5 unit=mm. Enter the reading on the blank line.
value=13.6 unit=mm
